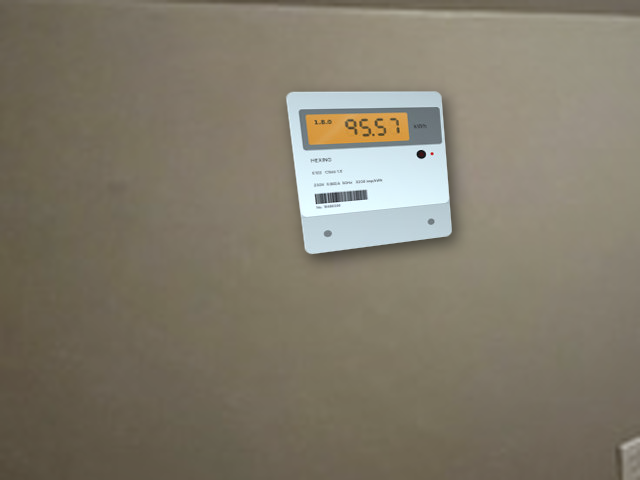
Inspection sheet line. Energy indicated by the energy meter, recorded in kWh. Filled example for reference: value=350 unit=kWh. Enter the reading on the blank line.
value=95.57 unit=kWh
